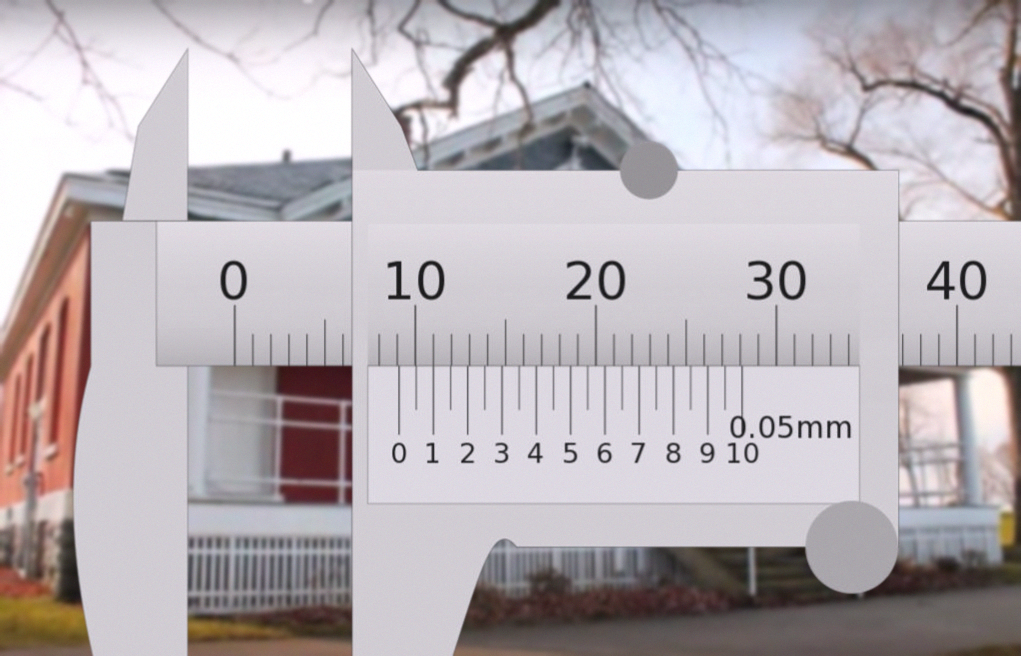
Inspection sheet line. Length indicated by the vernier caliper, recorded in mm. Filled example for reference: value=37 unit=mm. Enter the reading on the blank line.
value=9.1 unit=mm
